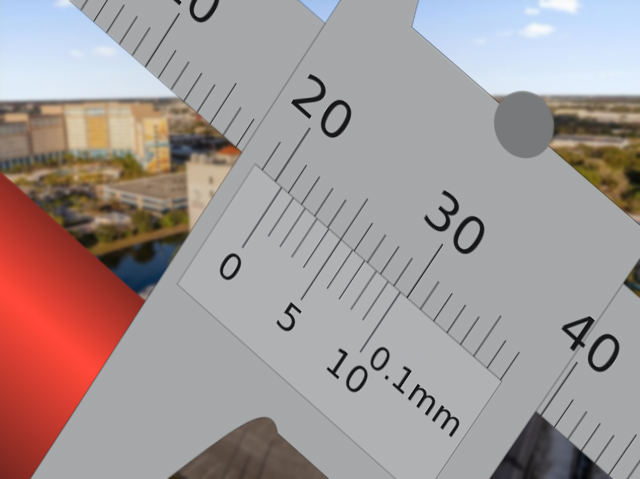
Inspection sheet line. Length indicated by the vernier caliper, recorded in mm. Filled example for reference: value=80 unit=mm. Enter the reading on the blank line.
value=20.5 unit=mm
